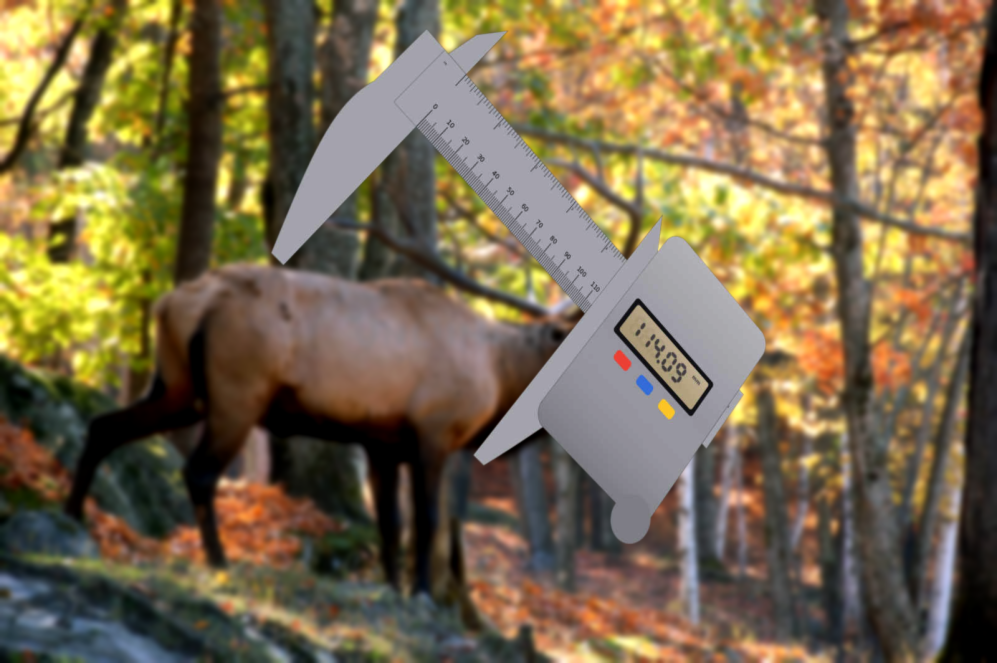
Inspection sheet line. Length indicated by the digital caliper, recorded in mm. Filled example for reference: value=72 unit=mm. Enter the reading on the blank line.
value=114.09 unit=mm
